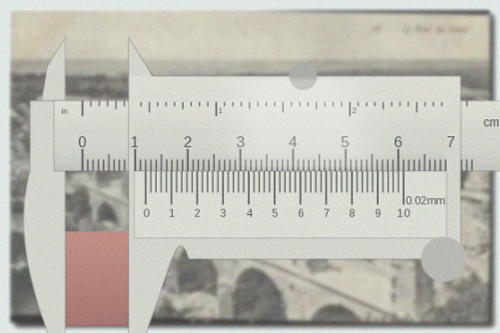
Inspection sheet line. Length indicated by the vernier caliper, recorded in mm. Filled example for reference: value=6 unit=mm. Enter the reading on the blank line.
value=12.0 unit=mm
